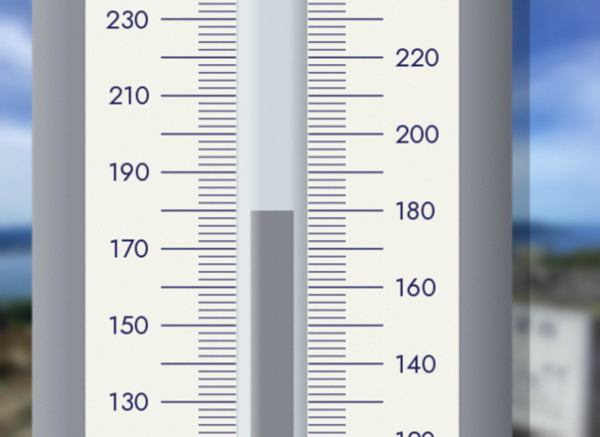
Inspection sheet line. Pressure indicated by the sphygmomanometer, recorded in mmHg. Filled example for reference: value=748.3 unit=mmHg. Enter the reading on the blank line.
value=180 unit=mmHg
